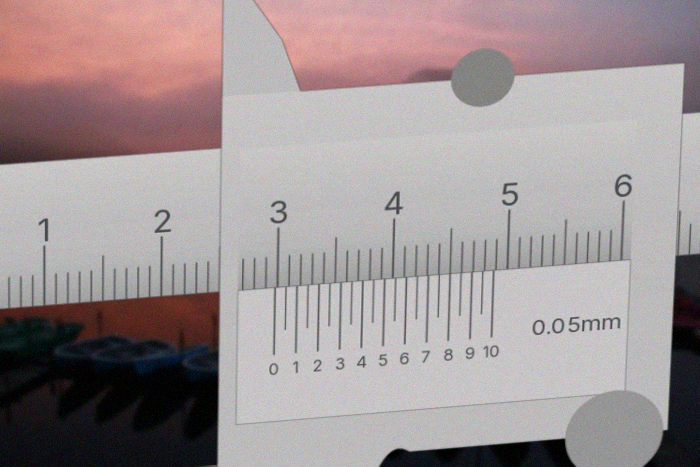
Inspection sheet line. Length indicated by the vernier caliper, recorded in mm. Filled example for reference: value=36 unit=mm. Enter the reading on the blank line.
value=29.8 unit=mm
